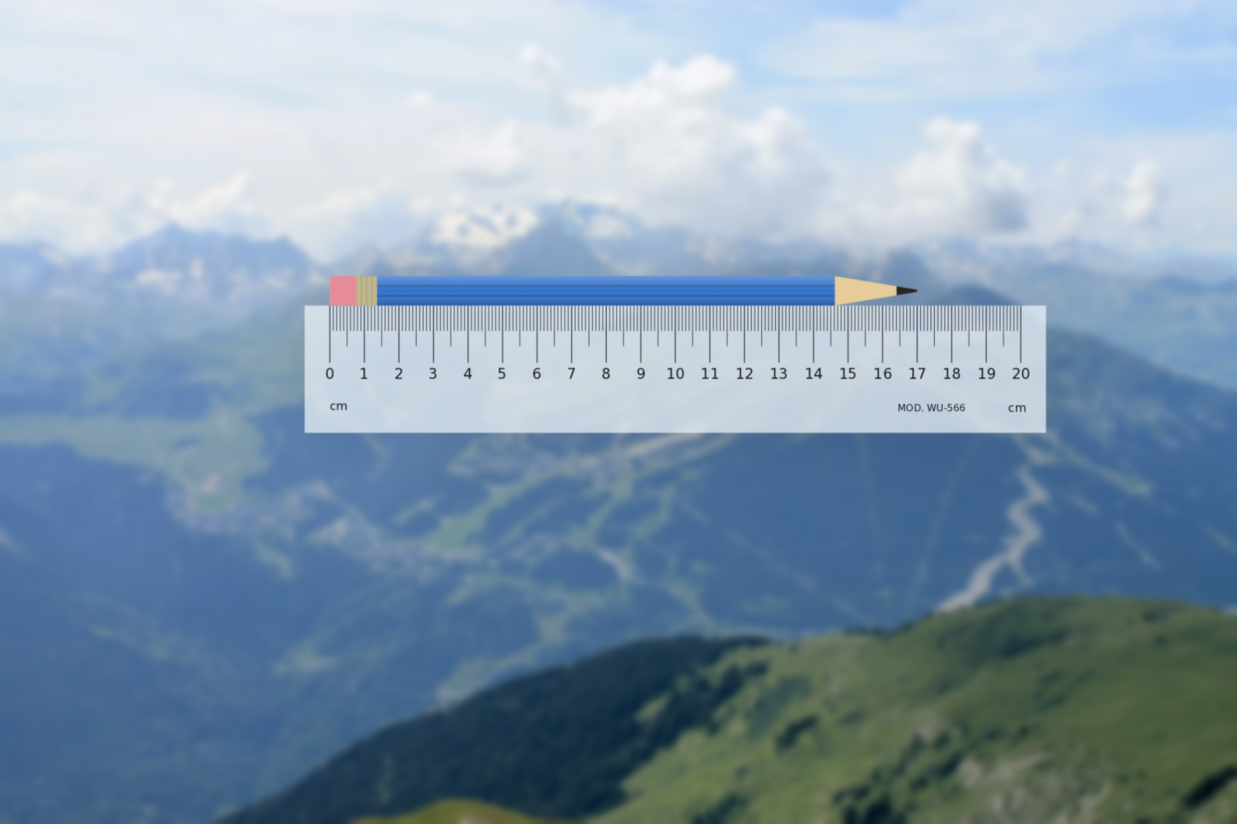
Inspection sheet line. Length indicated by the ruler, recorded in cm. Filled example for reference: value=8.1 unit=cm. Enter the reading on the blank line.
value=17 unit=cm
